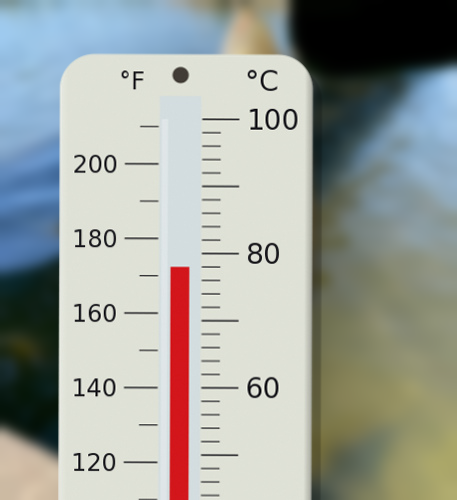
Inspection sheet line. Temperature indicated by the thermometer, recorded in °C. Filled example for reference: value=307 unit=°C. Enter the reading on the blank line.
value=78 unit=°C
